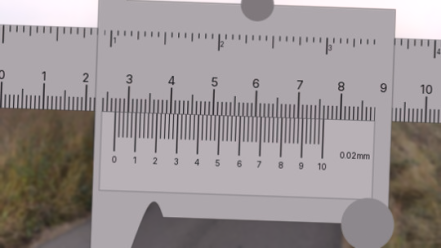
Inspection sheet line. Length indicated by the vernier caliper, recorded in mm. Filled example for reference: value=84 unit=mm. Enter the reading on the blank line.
value=27.0 unit=mm
